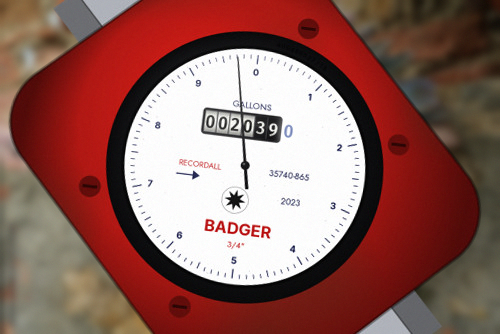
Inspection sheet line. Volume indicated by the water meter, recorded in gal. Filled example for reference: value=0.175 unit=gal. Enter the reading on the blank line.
value=20389.7 unit=gal
